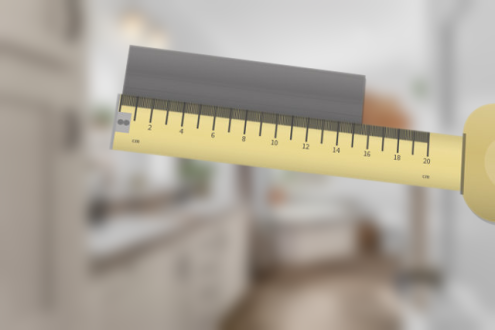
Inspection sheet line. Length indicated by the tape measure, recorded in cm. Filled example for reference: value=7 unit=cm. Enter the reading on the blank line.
value=15.5 unit=cm
